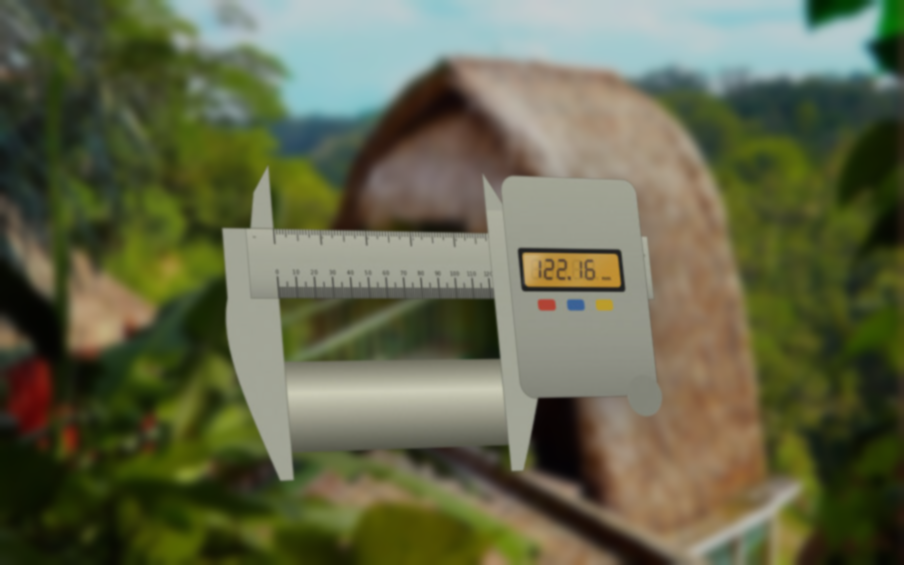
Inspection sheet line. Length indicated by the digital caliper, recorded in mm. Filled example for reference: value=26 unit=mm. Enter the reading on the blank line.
value=122.16 unit=mm
